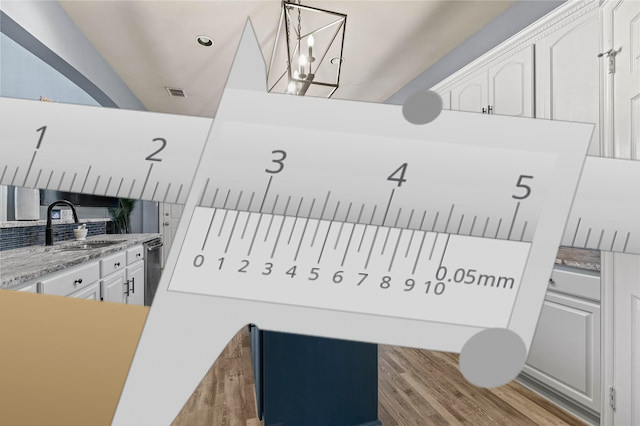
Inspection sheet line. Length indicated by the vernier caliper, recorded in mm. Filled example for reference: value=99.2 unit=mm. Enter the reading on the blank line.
value=26.4 unit=mm
